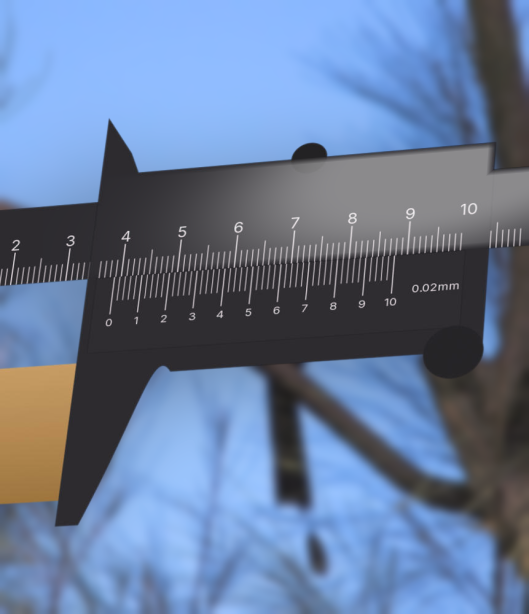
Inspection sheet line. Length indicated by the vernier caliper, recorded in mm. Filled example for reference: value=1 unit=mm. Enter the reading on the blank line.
value=38.8 unit=mm
